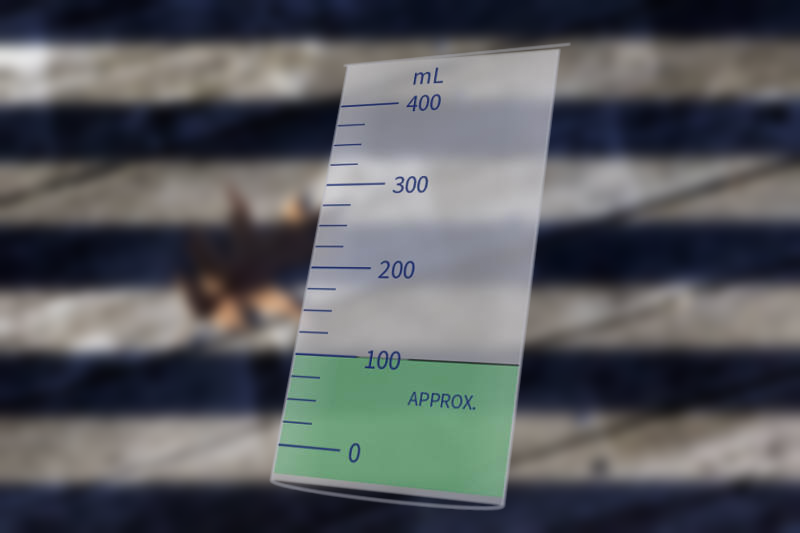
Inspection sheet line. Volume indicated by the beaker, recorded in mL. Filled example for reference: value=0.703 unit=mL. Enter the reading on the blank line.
value=100 unit=mL
